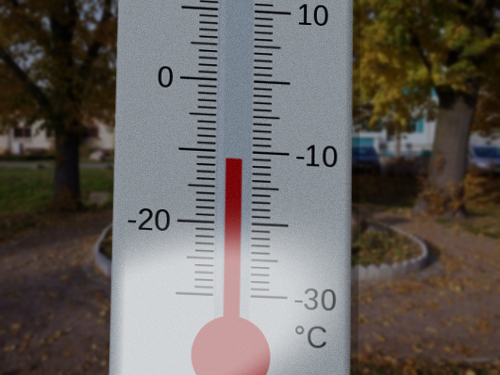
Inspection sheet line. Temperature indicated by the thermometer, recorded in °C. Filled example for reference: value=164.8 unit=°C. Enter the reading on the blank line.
value=-11 unit=°C
